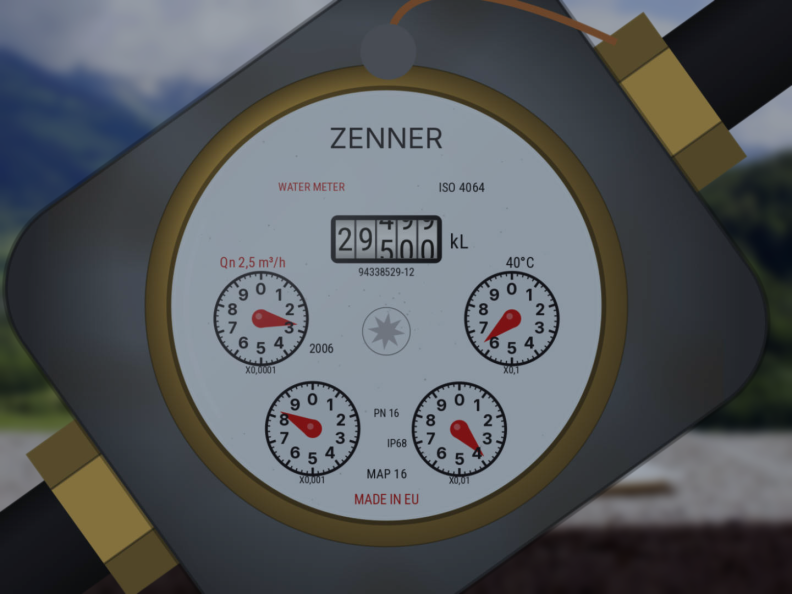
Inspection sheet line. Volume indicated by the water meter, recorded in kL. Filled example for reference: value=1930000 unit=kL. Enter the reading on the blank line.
value=29499.6382 unit=kL
